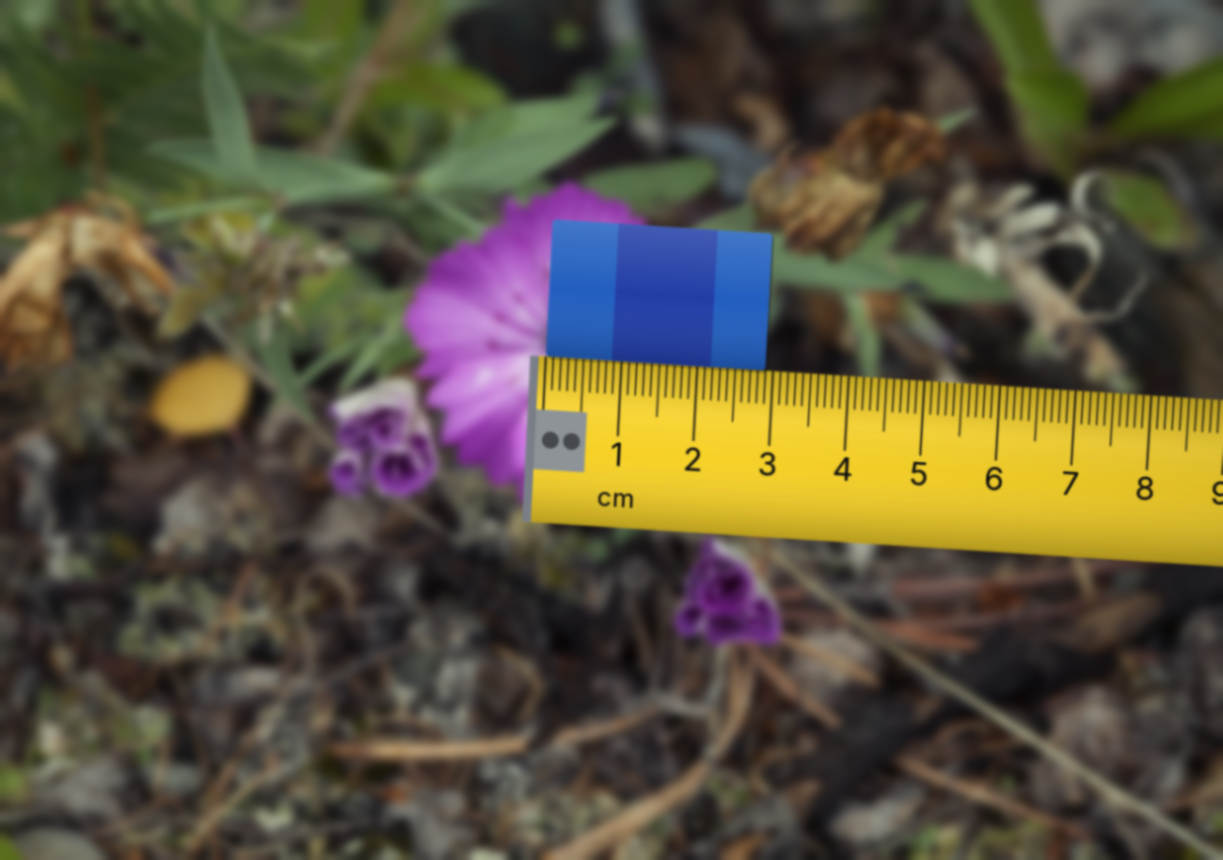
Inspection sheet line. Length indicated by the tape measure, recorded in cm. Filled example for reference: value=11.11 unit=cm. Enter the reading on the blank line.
value=2.9 unit=cm
